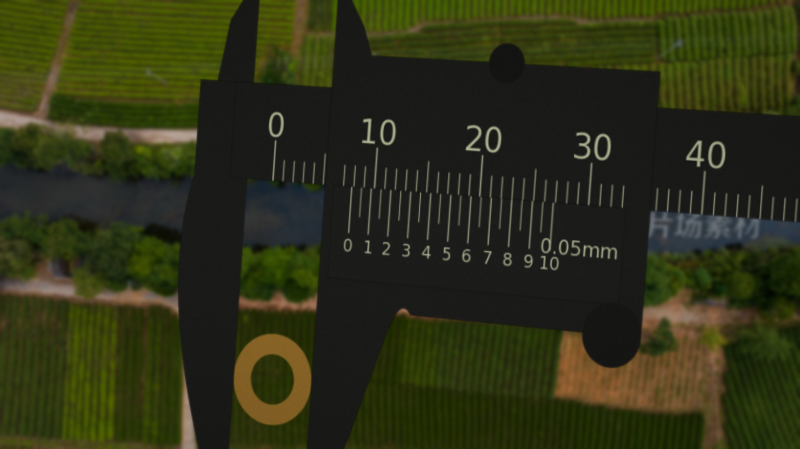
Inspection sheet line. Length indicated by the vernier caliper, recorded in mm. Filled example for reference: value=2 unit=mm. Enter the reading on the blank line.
value=7.8 unit=mm
